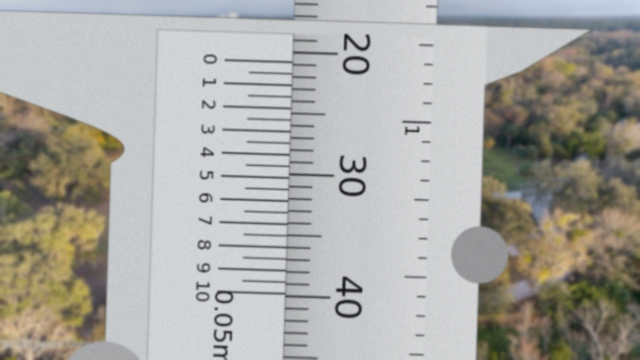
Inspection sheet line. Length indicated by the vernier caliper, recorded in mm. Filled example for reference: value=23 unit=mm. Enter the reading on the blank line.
value=20.8 unit=mm
